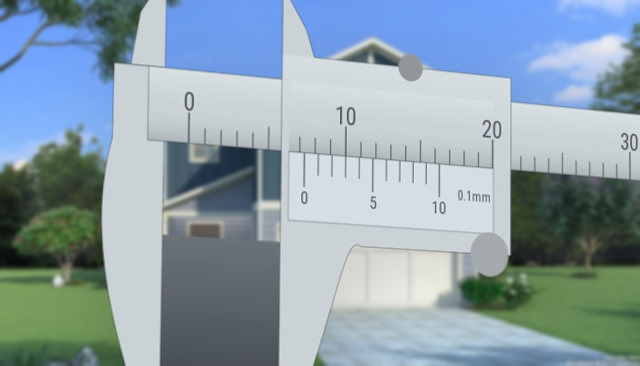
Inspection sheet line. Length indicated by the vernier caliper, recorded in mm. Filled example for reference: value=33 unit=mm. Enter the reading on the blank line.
value=7.3 unit=mm
